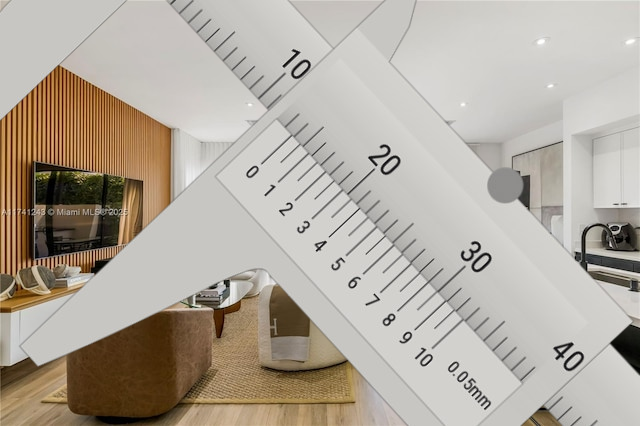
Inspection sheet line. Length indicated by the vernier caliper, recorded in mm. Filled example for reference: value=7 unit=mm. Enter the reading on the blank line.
value=13.8 unit=mm
